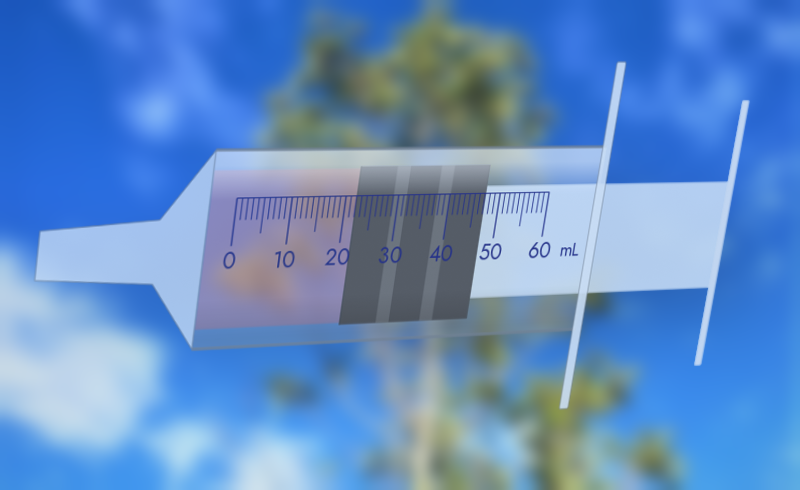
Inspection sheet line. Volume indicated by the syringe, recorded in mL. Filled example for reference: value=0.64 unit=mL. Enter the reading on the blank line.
value=22 unit=mL
